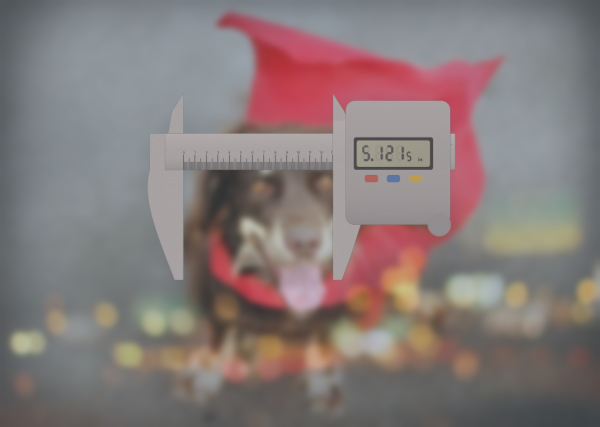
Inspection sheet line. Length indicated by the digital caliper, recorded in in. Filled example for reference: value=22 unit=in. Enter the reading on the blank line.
value=5.1215 unit=in
